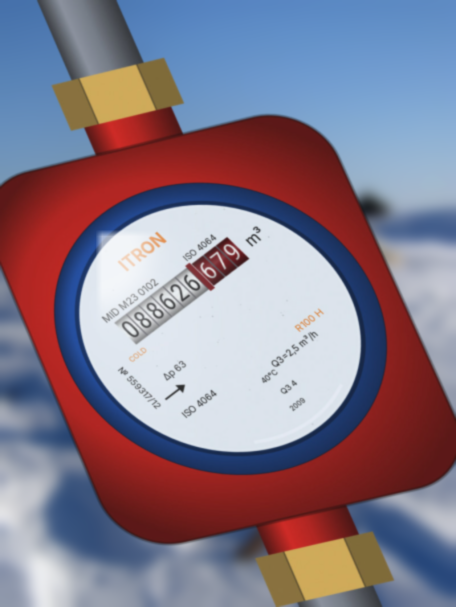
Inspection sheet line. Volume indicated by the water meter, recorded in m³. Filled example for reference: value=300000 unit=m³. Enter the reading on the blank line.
value=88626.679 unit=m³
